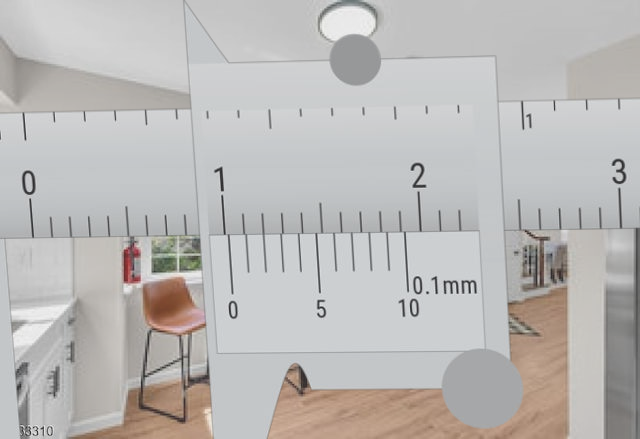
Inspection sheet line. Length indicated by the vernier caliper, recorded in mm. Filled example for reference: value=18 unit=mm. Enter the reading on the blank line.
value=10.2 unit=mm
